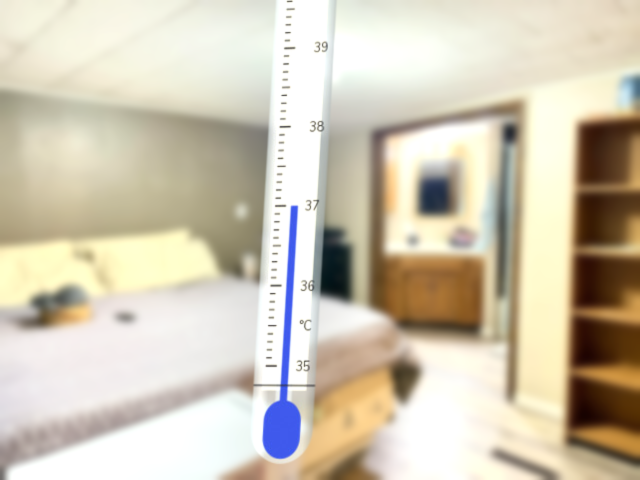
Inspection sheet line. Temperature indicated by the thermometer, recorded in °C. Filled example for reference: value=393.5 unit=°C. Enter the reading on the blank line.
value=37 unit=°C
